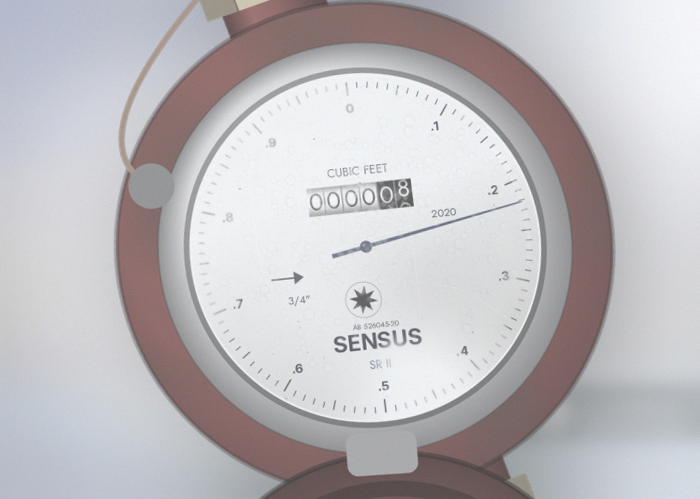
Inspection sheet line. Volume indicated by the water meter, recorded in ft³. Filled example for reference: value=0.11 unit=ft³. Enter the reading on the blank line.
value=8.22 unit=ft³
